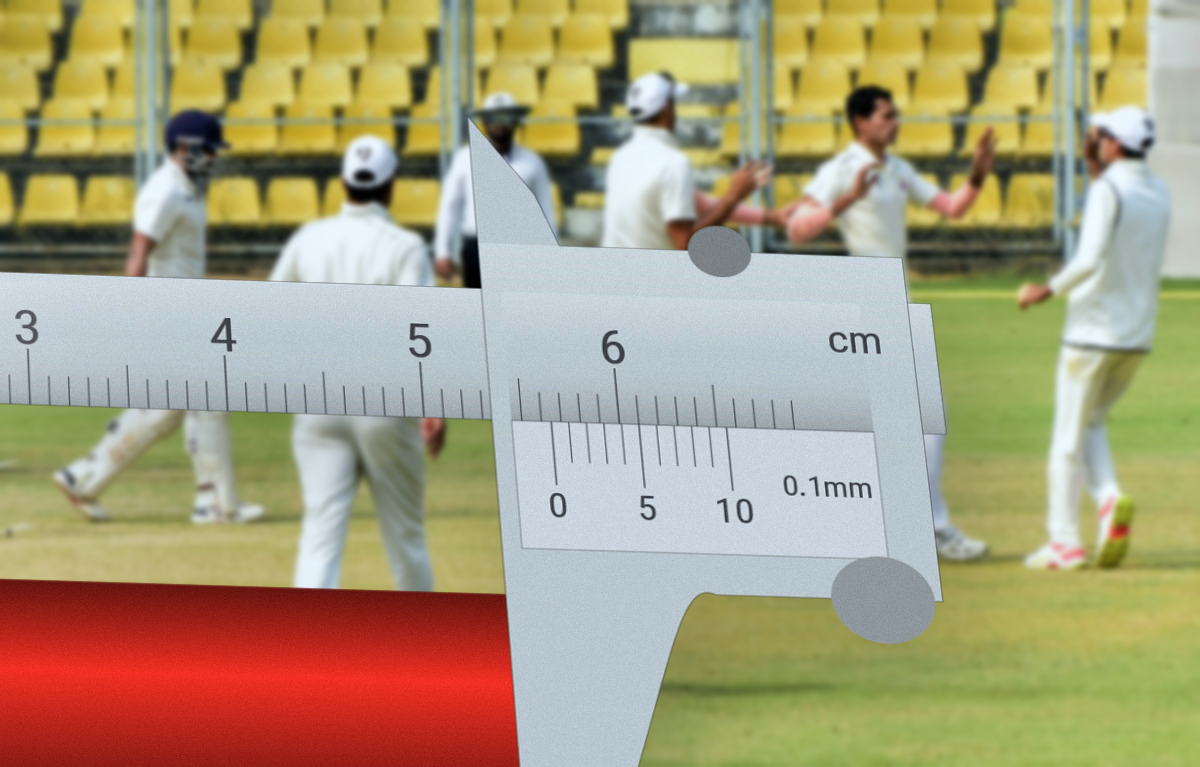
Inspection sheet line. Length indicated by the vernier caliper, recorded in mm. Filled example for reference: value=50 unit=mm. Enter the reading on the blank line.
value=56.5 unit=mm
